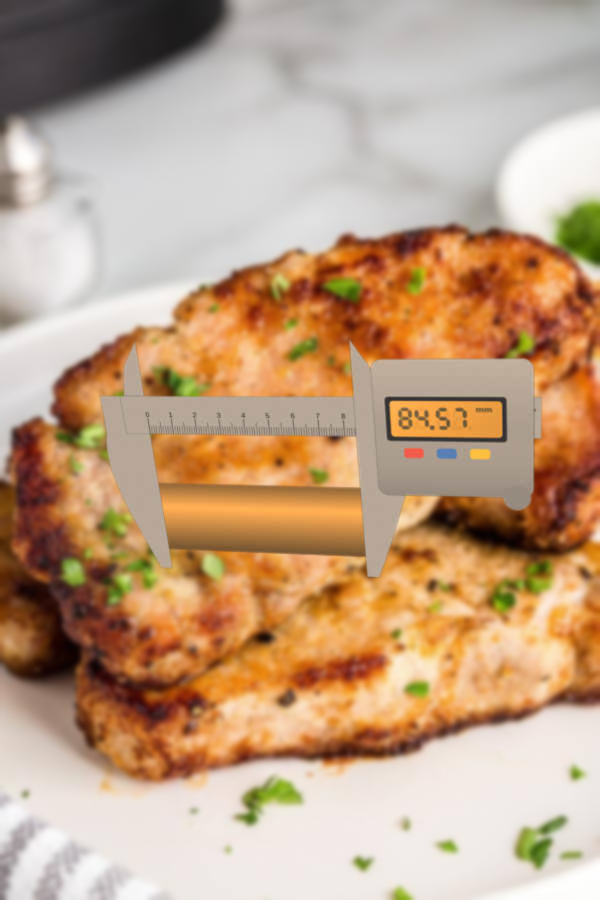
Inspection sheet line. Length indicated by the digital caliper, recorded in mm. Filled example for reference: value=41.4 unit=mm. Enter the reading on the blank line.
value=84.57 unit=mm
